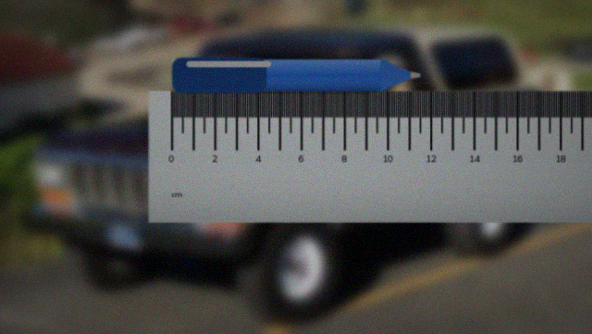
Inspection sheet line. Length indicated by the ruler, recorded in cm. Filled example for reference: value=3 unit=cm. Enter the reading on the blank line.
value=11.5 unit=cm
